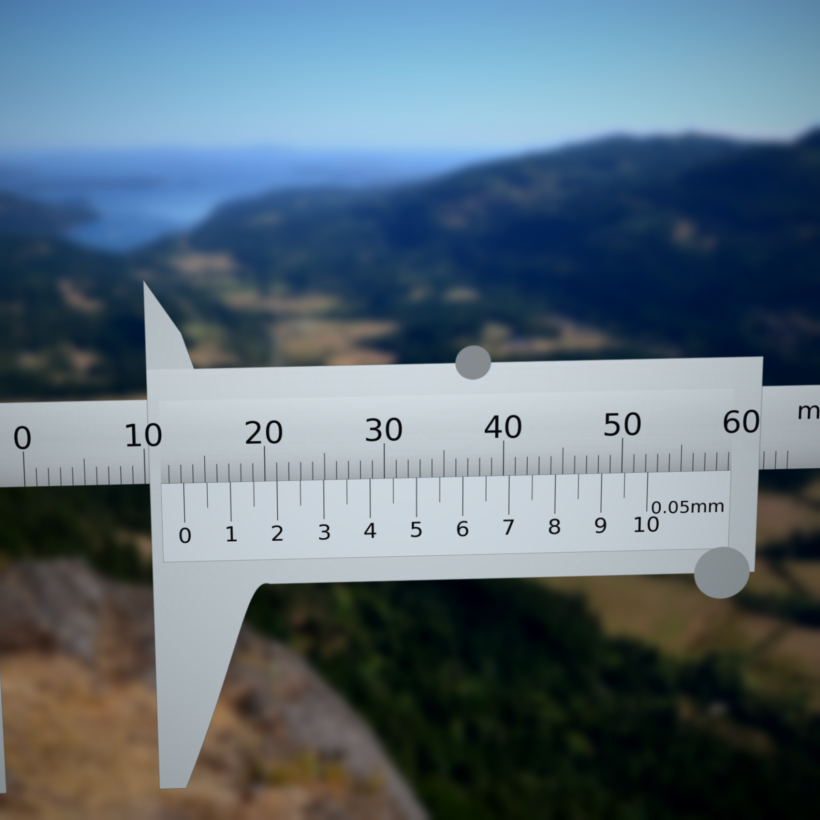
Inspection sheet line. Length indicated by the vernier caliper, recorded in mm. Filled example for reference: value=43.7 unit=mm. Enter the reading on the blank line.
value=13.2 unit=mm
